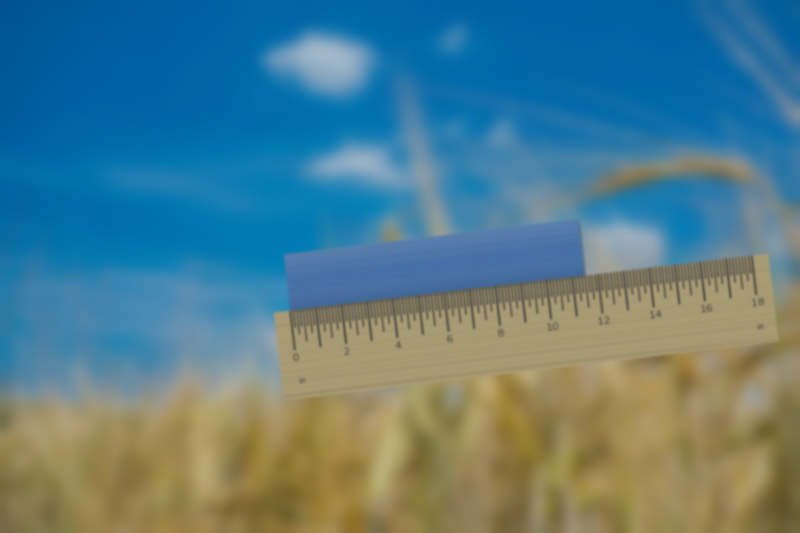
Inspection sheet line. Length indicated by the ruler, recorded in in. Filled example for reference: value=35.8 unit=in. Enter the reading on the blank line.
value=11.5 unit=in
